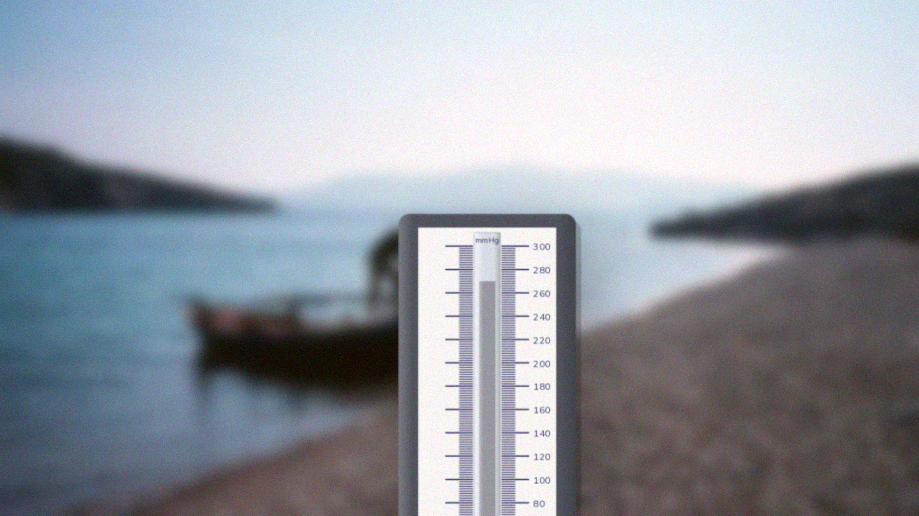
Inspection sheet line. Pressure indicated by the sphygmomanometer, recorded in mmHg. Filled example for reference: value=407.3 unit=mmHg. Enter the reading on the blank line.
value=270 unit=mmHg
